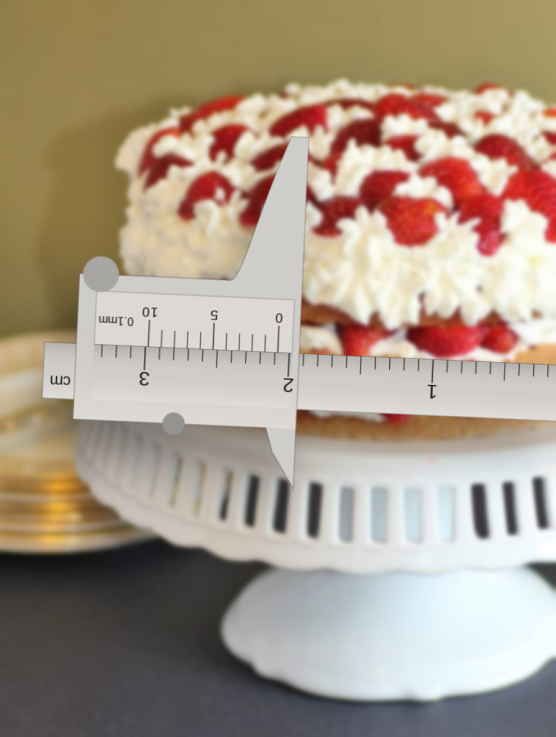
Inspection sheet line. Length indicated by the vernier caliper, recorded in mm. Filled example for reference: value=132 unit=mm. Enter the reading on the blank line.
value=20.8 unit=mm
